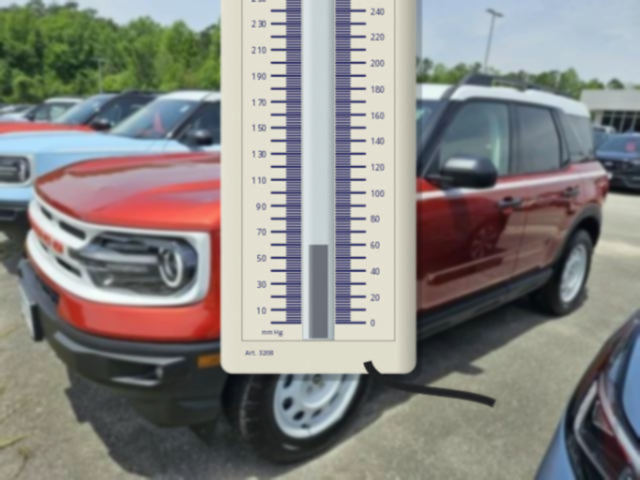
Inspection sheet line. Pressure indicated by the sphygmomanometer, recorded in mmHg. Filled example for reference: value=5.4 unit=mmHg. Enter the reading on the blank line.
value=60 unit=mmHg
